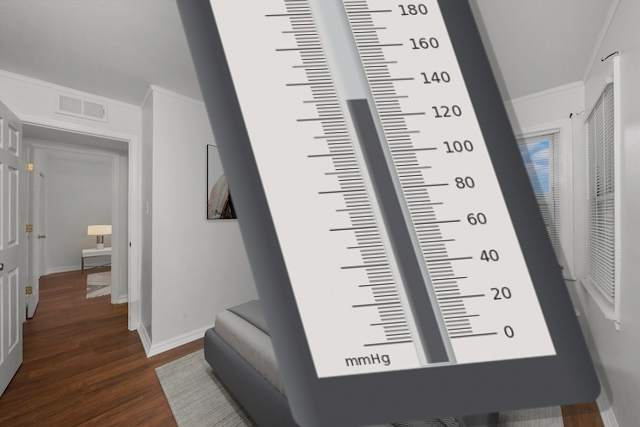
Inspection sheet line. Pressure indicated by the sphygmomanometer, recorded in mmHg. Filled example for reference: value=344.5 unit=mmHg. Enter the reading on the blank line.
value=130 unit=mmHg
